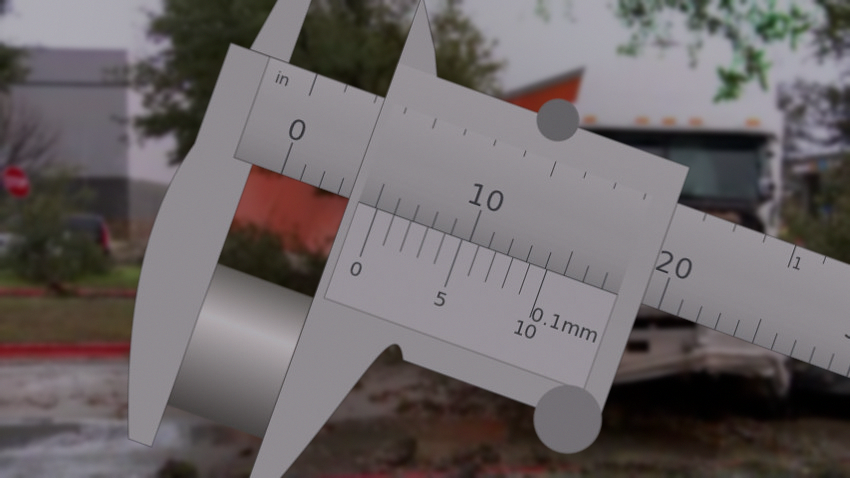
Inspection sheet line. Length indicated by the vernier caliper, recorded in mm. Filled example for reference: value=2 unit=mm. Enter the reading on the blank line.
value=5.1 unit=mm
